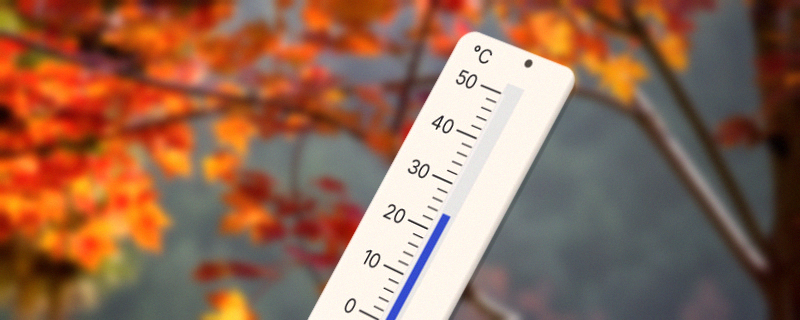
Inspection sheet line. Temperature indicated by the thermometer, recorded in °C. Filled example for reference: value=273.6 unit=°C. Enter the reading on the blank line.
value=24 unit=°C
